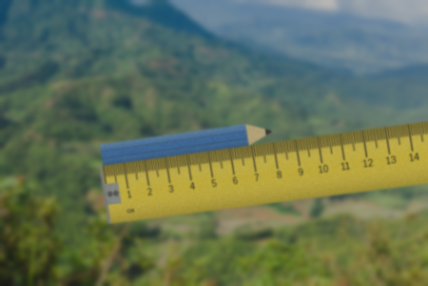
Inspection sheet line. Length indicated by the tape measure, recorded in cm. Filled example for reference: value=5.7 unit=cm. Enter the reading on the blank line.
value=8 unit=cm
